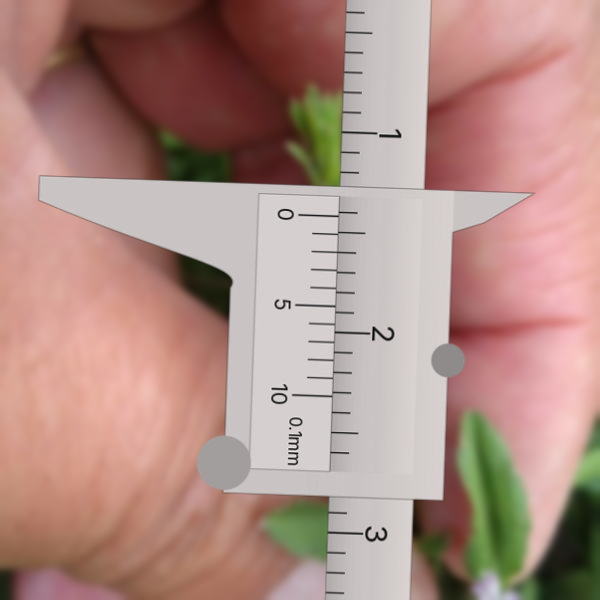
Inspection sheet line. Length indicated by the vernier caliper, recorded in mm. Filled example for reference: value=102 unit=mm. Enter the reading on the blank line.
value=14.2 unit=mm
